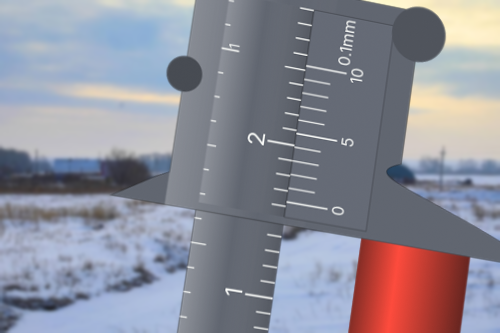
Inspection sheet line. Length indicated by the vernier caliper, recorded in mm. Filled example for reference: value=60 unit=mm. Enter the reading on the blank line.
value=16.3 unit=mm
